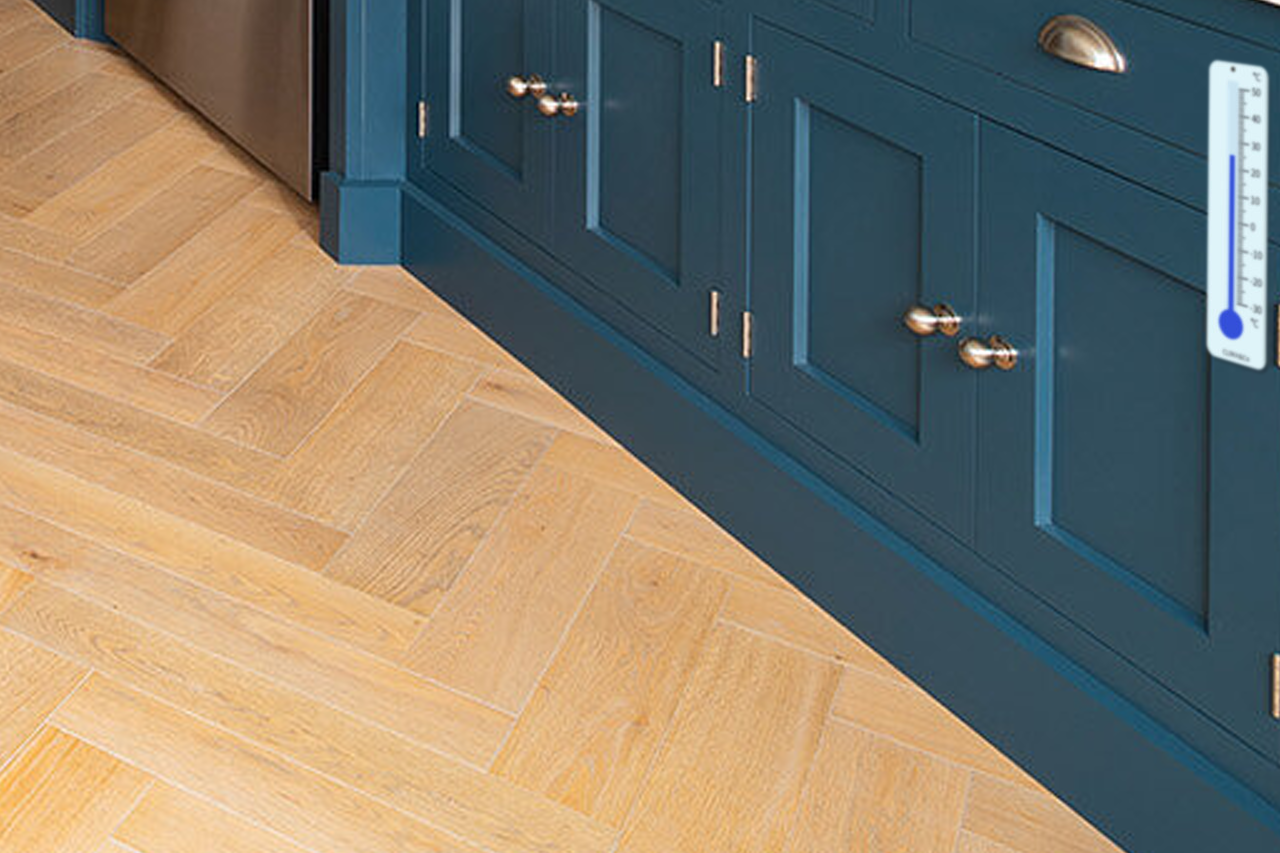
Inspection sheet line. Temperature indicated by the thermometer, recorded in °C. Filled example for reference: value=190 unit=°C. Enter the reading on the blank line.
value=25 unit=°C
